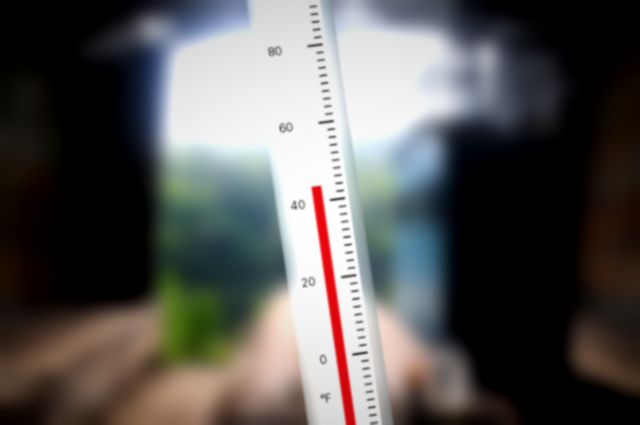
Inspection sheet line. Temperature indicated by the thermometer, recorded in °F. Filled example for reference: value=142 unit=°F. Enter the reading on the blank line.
value=44 unit=°F
